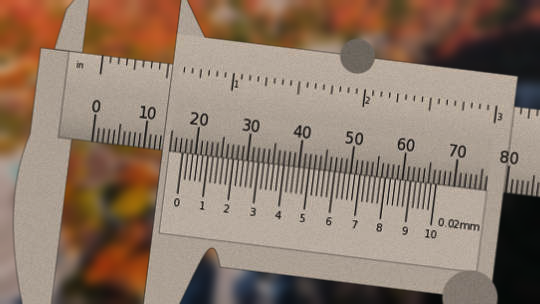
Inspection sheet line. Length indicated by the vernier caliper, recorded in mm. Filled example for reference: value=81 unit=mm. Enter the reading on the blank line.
value=17.5 unit=mm
